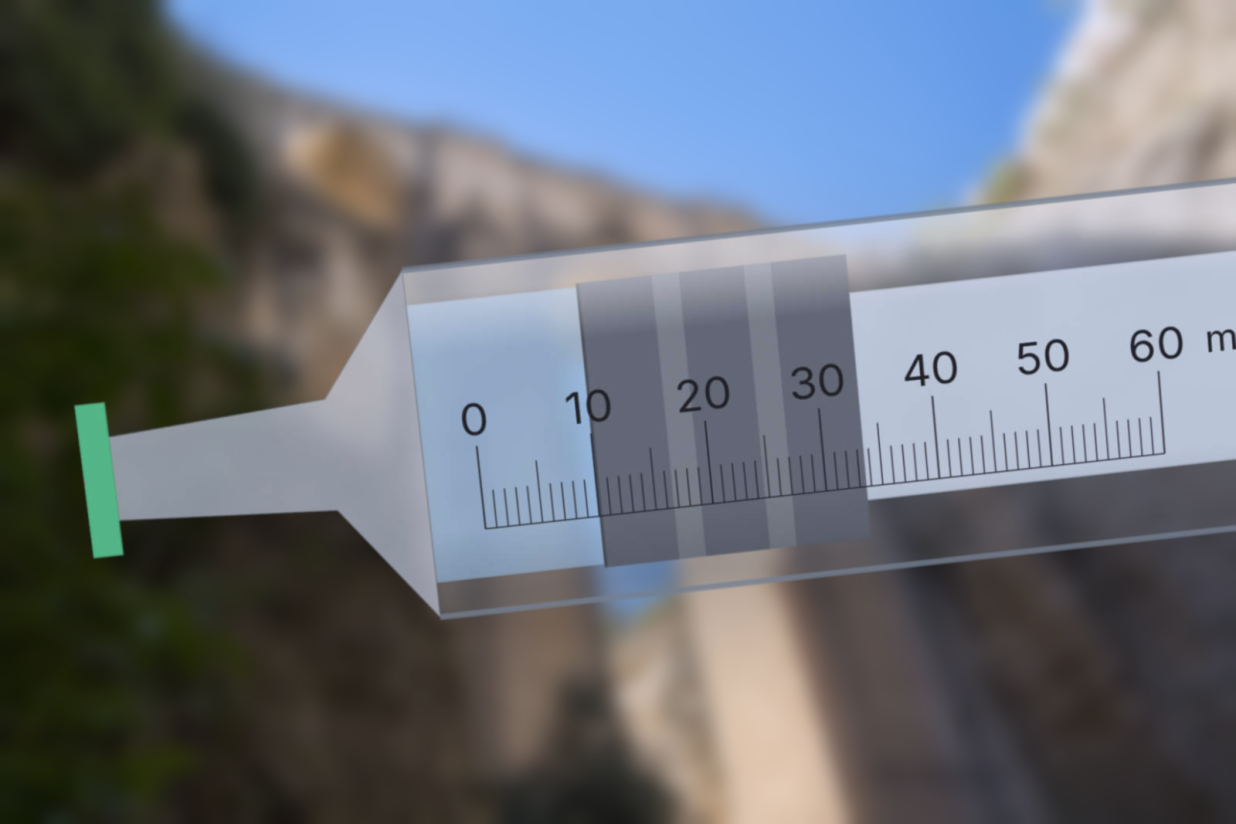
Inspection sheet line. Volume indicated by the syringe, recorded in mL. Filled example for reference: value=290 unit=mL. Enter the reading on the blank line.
value=10 unit=mL
